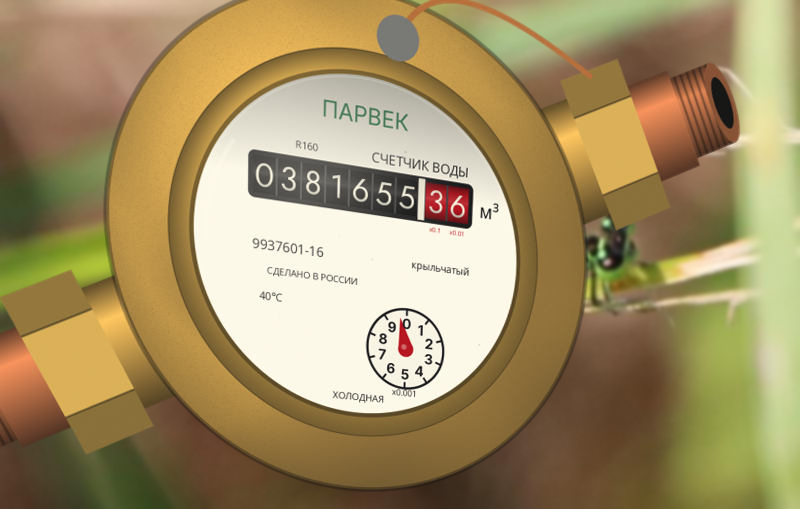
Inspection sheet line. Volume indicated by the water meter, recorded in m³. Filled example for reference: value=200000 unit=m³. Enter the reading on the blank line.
value=381655.359 unit=m³
